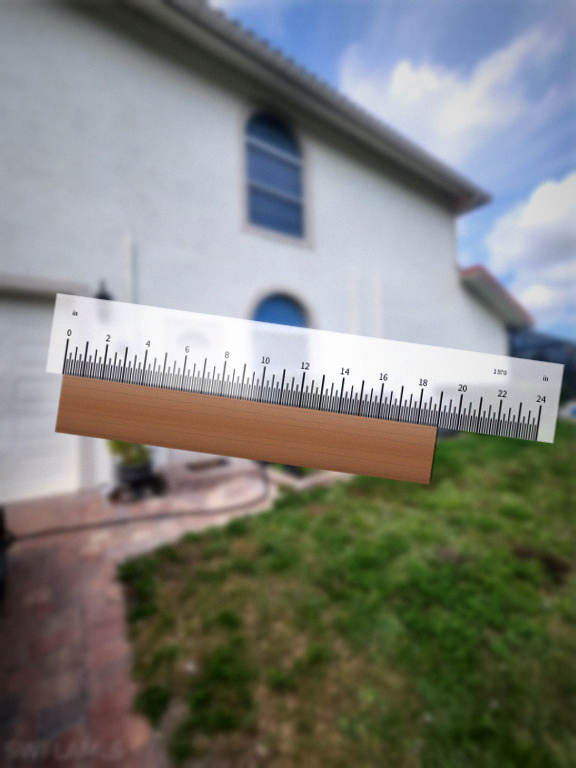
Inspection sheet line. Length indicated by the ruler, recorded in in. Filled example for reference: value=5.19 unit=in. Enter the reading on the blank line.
value=19 unit=in
